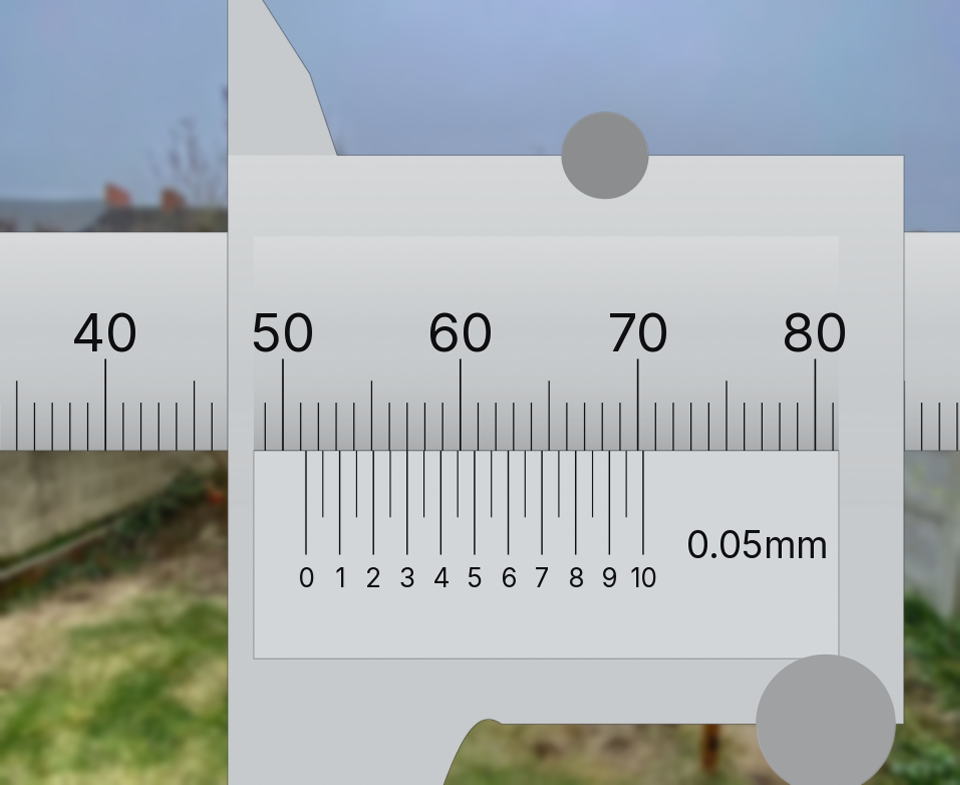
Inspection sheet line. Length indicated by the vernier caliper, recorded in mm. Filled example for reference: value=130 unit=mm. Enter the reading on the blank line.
value=51.3 unit=mm
